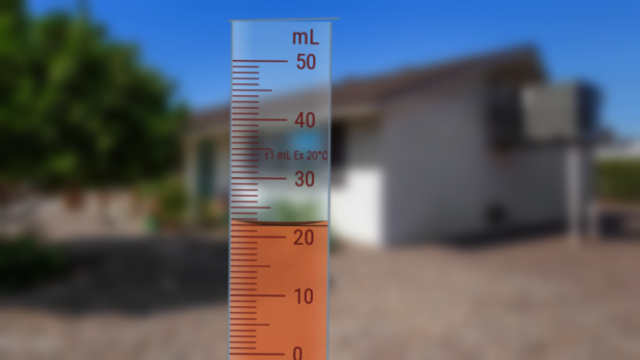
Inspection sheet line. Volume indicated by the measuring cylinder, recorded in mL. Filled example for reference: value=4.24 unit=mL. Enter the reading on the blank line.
value=22 unit=mL
